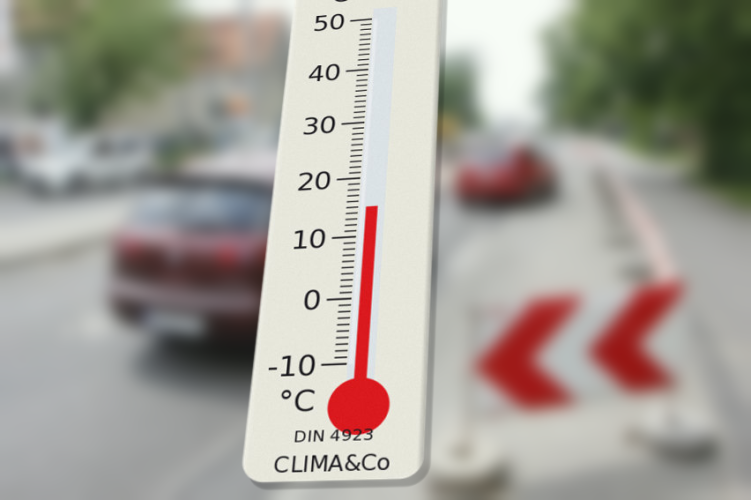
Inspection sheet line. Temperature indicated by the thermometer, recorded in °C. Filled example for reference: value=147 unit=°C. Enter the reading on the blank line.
value=15 unit=°C
